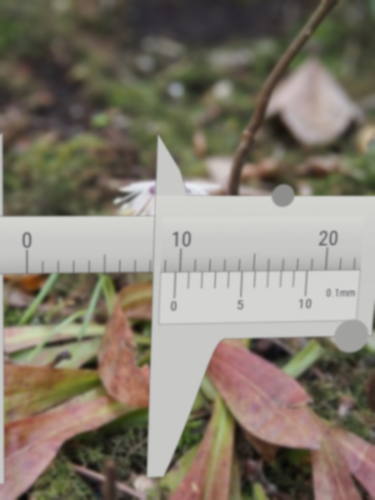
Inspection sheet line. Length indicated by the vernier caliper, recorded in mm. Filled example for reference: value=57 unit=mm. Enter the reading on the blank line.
value=9.7 unit=mm
